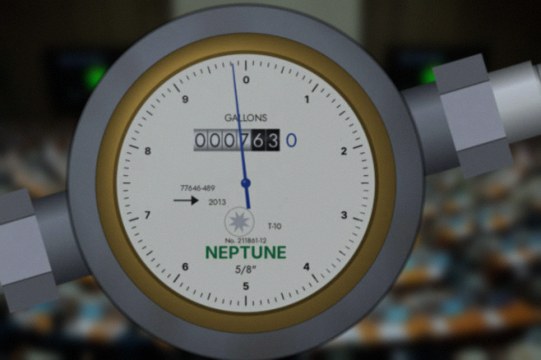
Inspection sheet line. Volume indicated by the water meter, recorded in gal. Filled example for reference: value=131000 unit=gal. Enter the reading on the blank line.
value=7629.8 unit=gal
